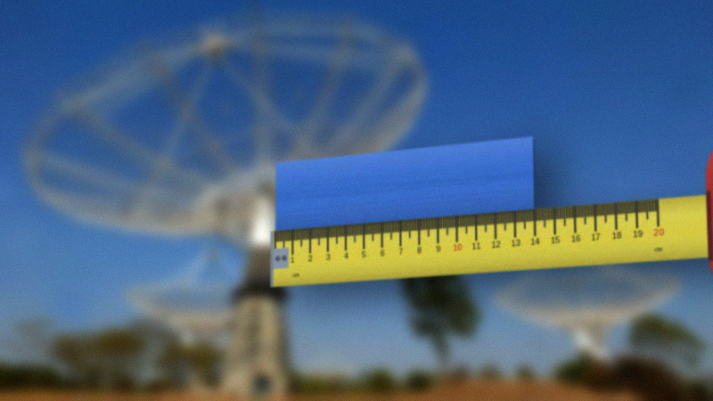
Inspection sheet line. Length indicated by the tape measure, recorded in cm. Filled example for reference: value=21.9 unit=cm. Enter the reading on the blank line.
value=14 unit=cm
